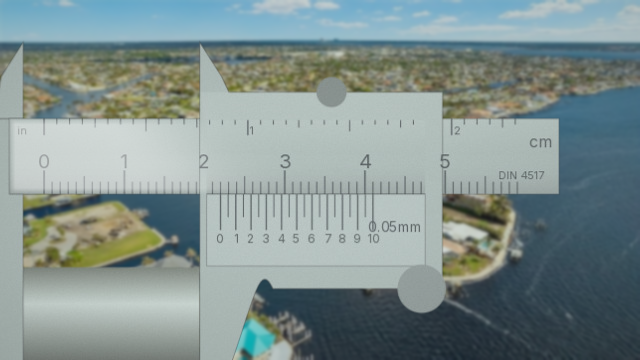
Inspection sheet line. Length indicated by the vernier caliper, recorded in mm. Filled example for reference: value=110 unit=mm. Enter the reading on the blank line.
value=22.0 unit=mm
